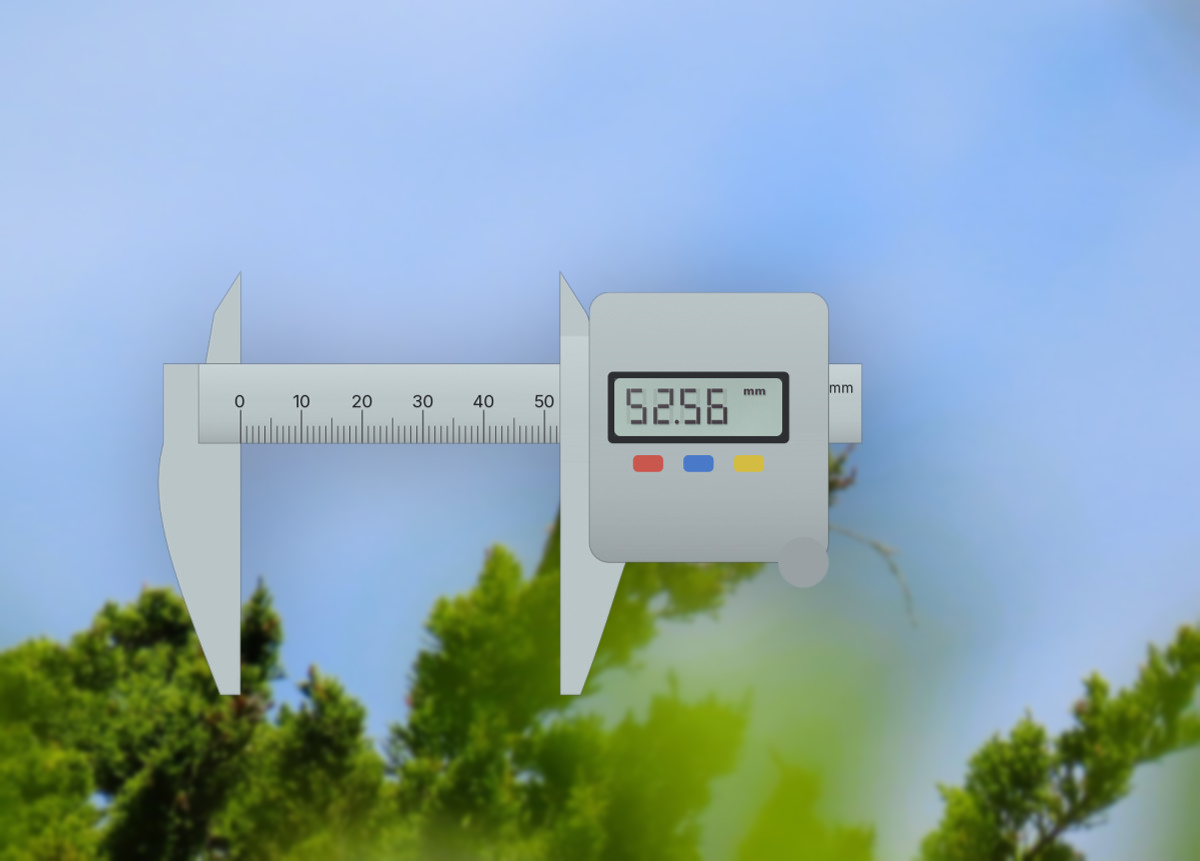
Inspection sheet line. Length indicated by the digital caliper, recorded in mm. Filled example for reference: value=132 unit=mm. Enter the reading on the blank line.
value=52.56 unit=mm
